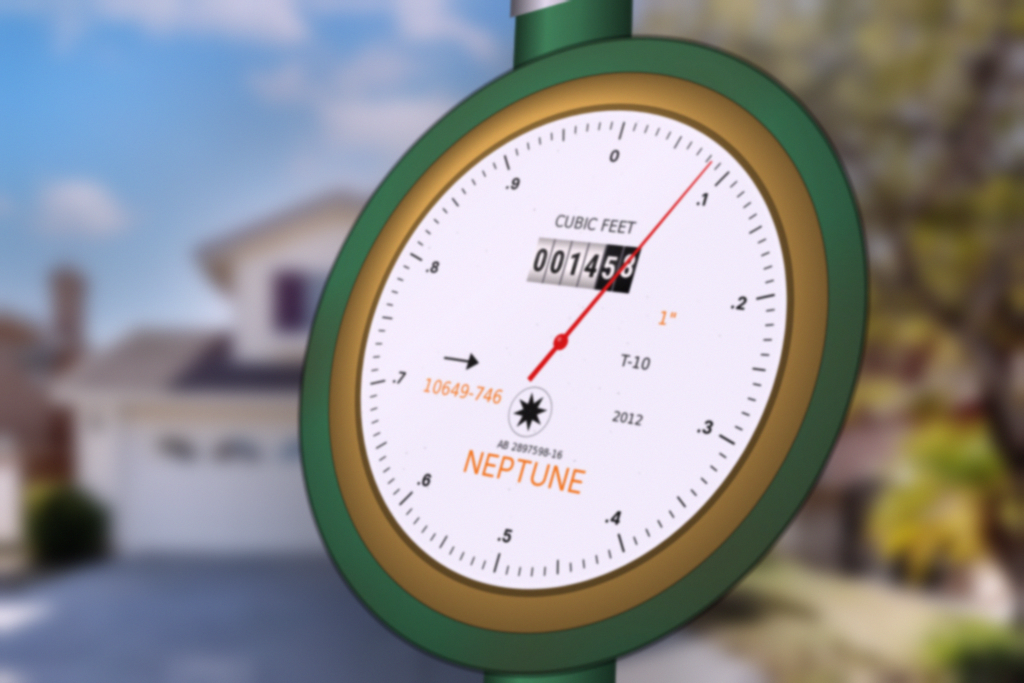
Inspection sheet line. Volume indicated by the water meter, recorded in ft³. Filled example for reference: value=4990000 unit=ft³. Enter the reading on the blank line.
value=1458.08 unit=ft³
